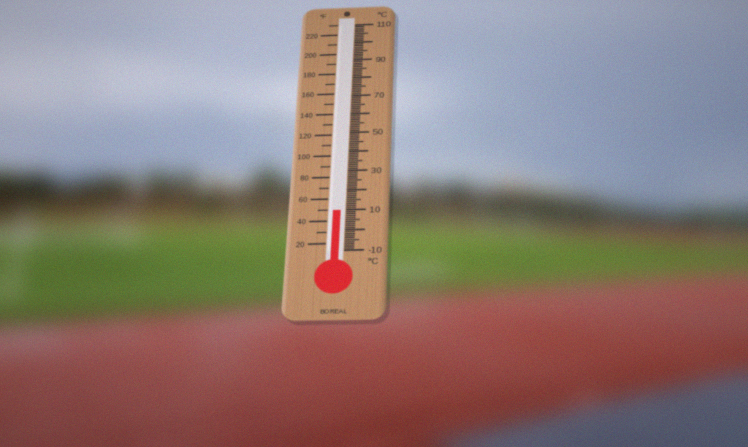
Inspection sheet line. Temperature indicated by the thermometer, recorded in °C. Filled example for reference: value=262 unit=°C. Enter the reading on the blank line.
value=10 unit=°C
